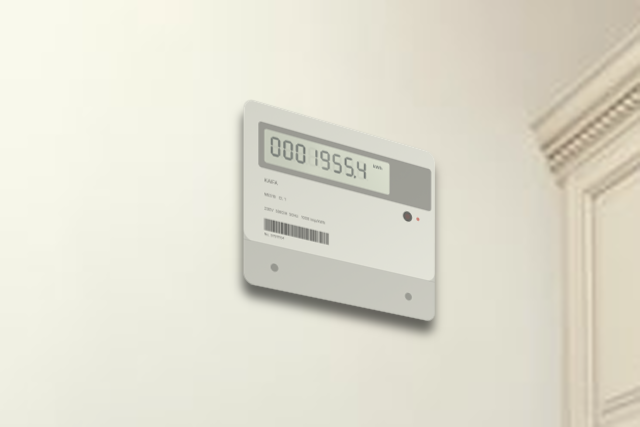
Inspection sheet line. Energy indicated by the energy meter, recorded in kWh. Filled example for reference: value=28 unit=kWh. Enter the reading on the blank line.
value=1955.4 unit=kWh
